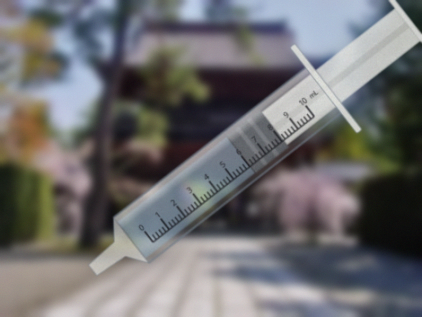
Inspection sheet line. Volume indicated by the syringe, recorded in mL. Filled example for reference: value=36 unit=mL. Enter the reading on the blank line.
value=6 unit=mL
